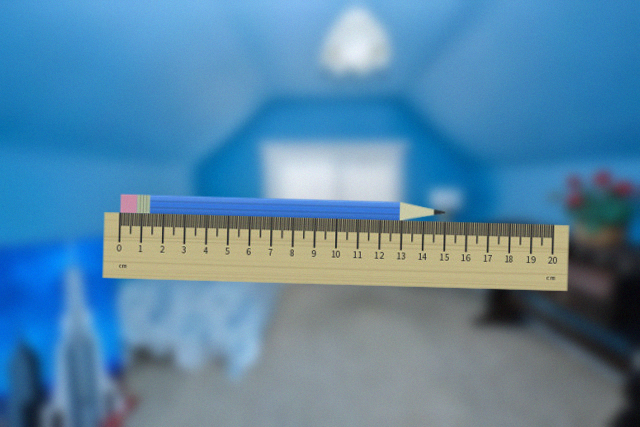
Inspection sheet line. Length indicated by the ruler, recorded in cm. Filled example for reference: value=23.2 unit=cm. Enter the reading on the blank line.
value=15 unit=cm
